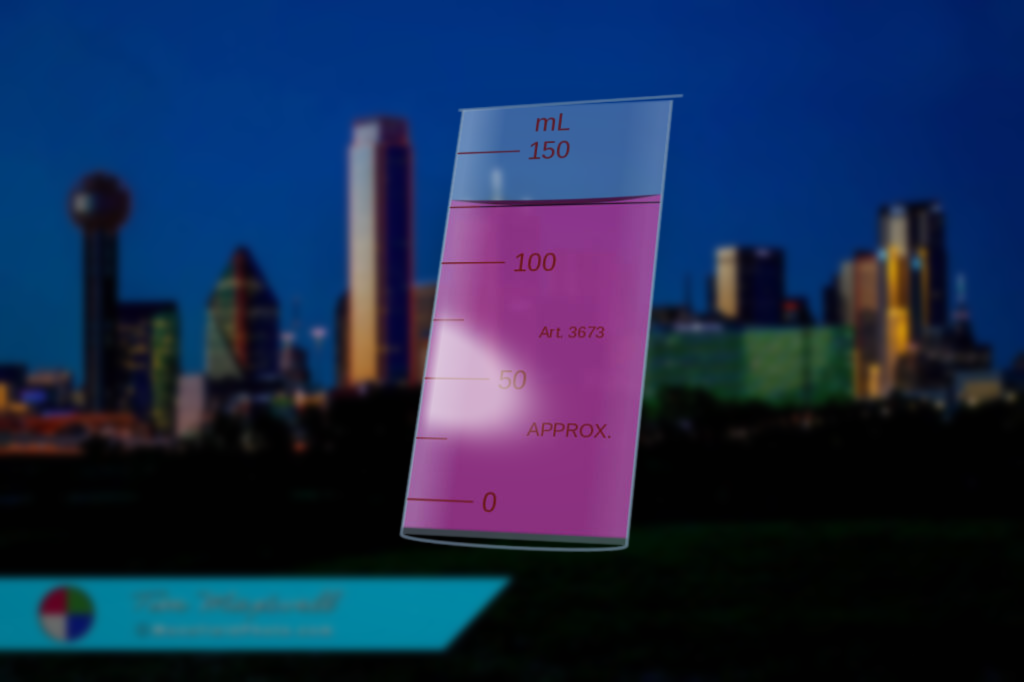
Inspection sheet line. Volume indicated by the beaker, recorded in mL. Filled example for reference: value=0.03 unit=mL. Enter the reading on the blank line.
value=125 unit=mL
